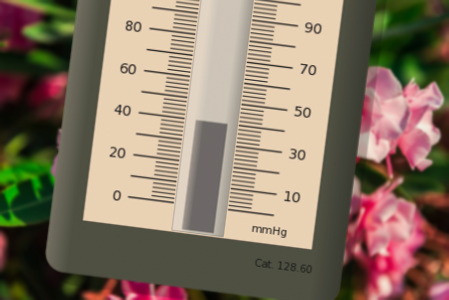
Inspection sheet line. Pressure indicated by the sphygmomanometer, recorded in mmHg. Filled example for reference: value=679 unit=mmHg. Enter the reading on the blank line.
value=40 unit=mmHg
